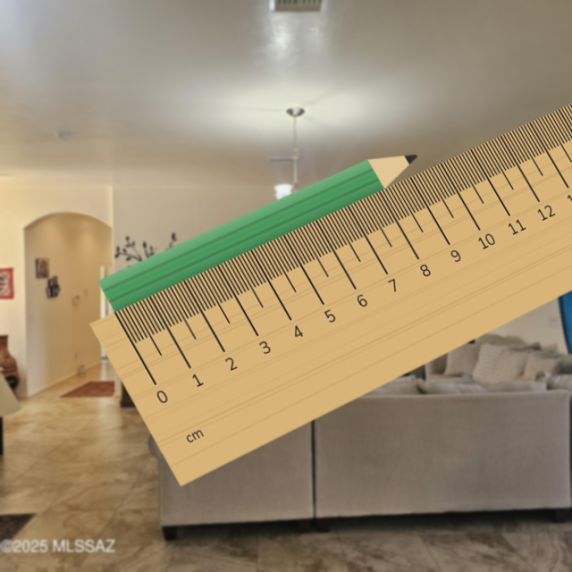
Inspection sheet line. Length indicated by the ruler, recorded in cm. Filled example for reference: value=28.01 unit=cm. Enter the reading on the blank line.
value=9.5 unit=cm
